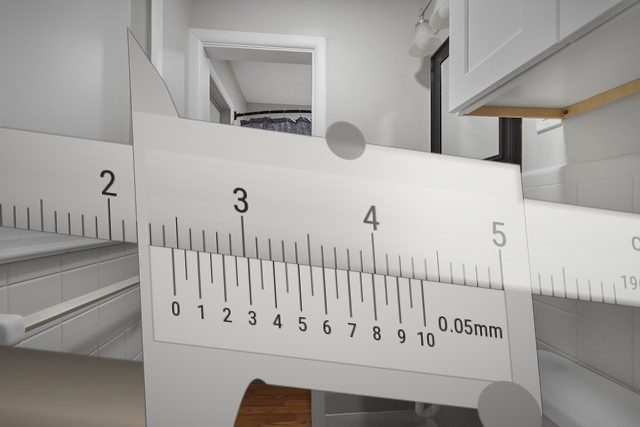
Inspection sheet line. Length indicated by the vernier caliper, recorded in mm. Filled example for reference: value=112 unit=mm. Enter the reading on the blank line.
value=24.6 unit=mm
